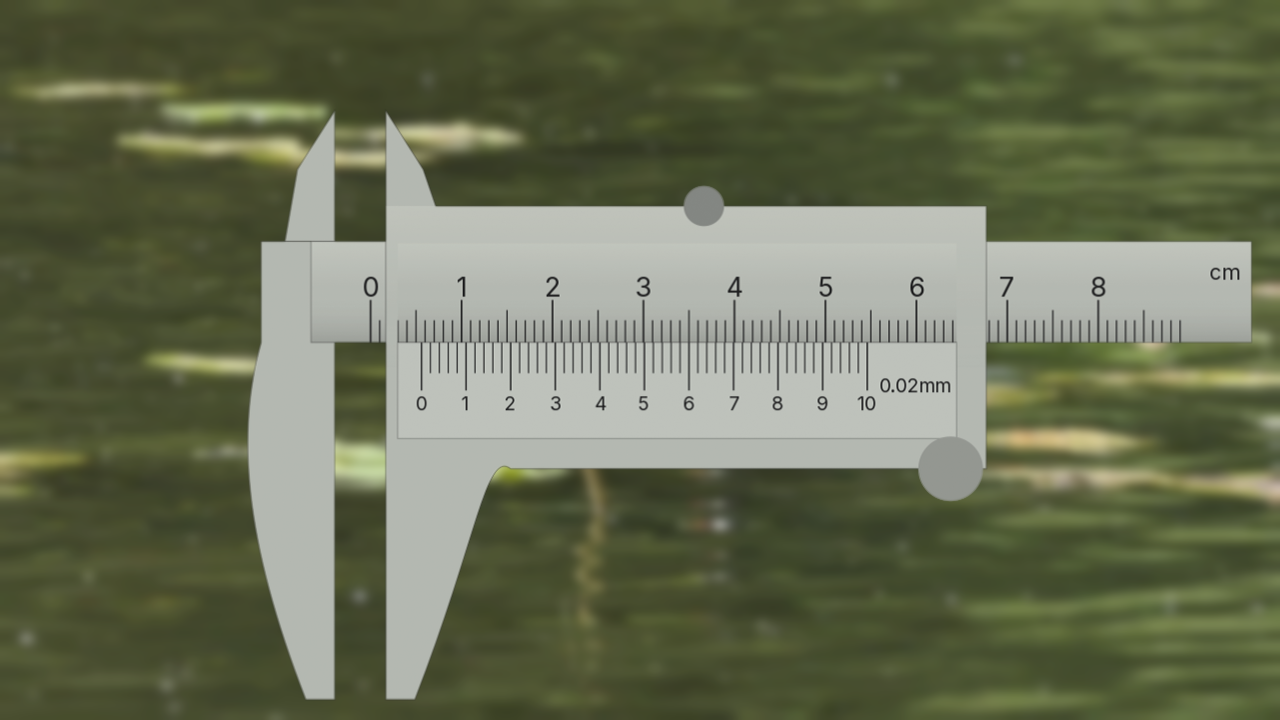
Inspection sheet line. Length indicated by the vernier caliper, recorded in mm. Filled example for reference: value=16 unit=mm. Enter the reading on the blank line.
value=5.6 unit=mm
